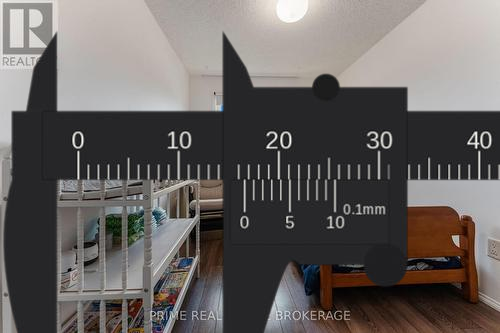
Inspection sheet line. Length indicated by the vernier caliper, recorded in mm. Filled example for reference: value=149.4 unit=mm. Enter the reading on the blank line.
value=16.6 unit=mm
